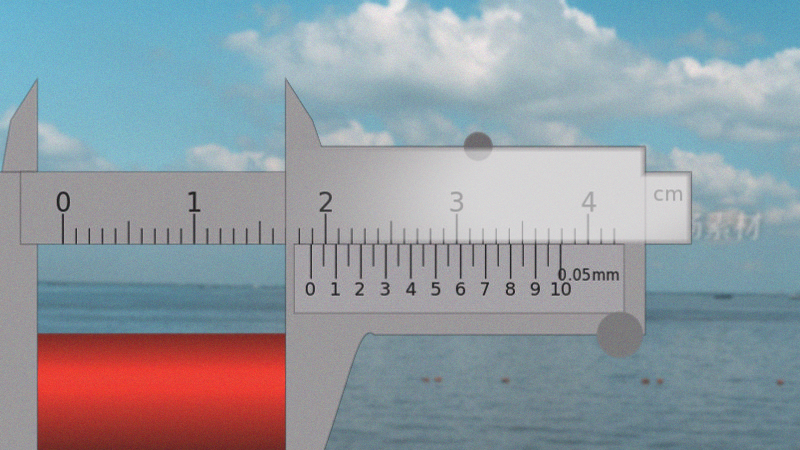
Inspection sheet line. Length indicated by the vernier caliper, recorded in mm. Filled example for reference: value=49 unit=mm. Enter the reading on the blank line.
value=18.9 unit=mm
